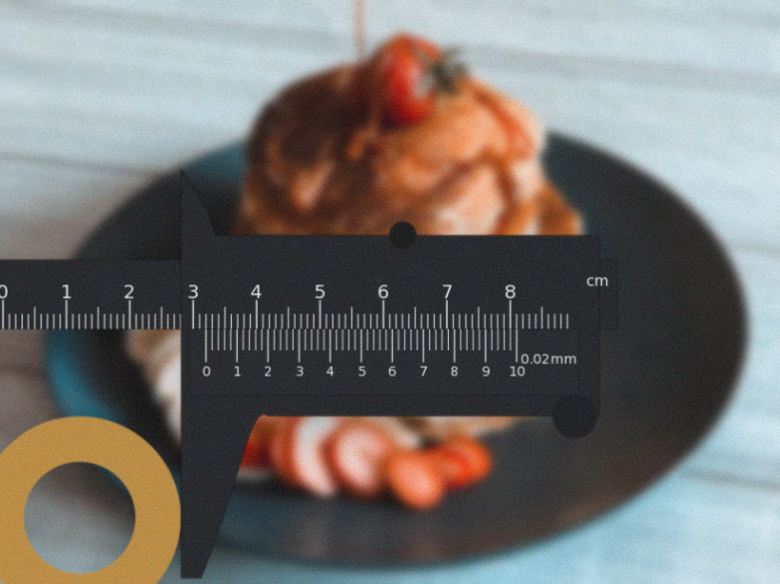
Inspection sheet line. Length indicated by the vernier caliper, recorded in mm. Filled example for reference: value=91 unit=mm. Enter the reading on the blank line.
value=32.0 unit=mm
